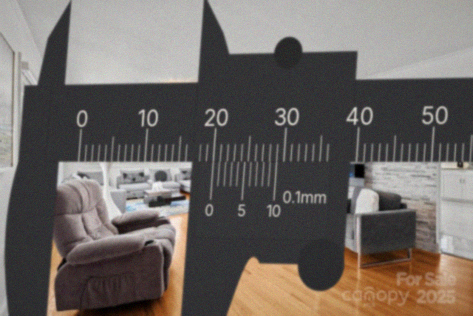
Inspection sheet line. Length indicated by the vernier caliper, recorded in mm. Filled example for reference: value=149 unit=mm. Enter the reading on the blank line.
value=20.0 unit=mm
